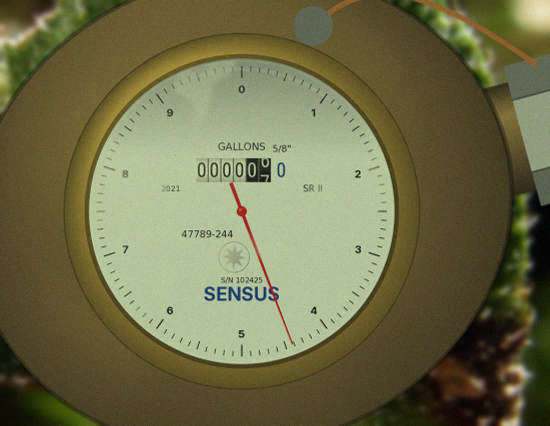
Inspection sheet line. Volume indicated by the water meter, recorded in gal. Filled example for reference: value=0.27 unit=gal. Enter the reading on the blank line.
value=64.4 unit=gal
